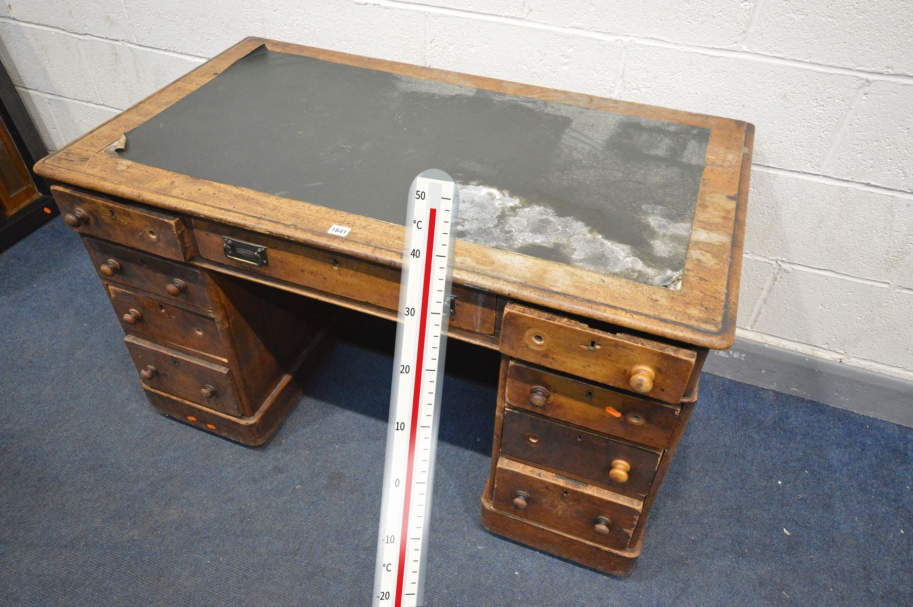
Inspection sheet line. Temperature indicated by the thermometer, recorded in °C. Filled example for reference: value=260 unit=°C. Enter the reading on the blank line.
value=48 unit=°C
